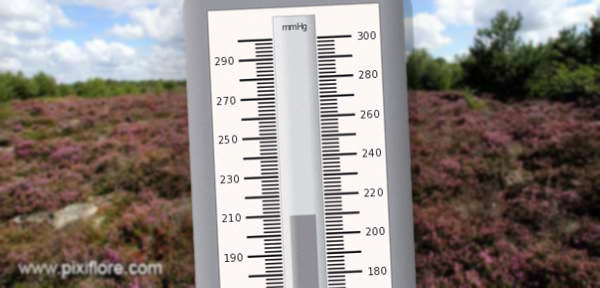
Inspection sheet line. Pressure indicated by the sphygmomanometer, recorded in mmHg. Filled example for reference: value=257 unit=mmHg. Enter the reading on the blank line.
value=210 unit=mmHg
